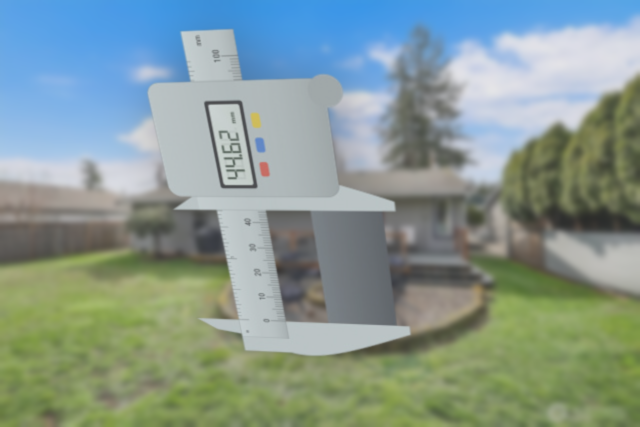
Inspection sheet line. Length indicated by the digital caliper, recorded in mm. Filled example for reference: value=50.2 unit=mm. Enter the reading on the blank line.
value=44.62 unit=mm
